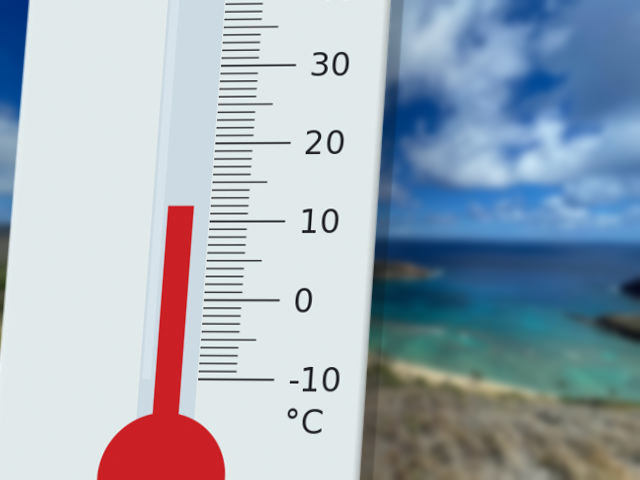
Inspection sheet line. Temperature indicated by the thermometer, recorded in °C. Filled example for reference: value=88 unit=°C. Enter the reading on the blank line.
value=12 unit=°C
